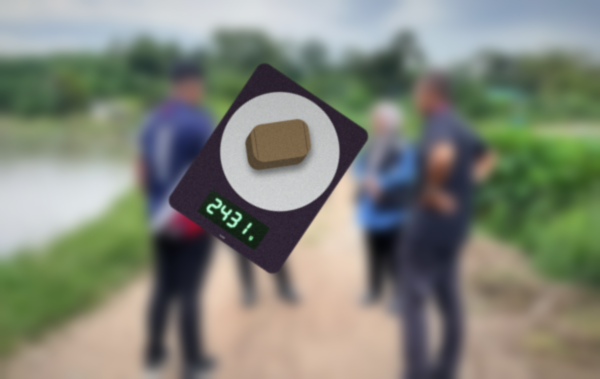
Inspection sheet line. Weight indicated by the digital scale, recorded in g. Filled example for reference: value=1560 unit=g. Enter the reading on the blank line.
value=2431 unit=g
